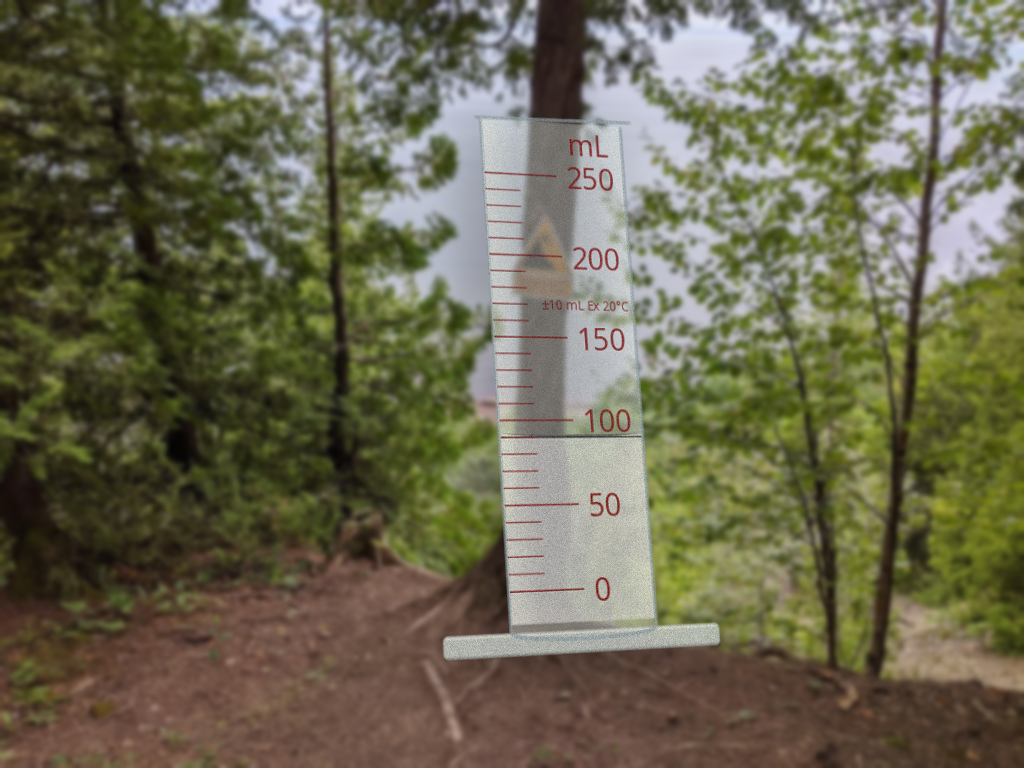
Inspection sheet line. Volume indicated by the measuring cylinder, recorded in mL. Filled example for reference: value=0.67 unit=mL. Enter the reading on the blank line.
value=90 unit=mL
